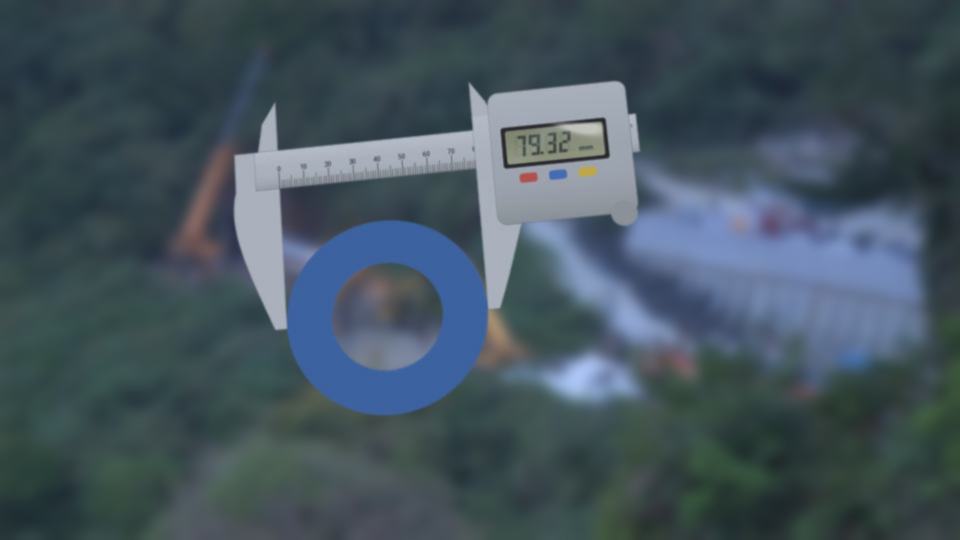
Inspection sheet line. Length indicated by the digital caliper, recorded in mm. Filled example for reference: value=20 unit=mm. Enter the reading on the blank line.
value=79.32 unit=mm
